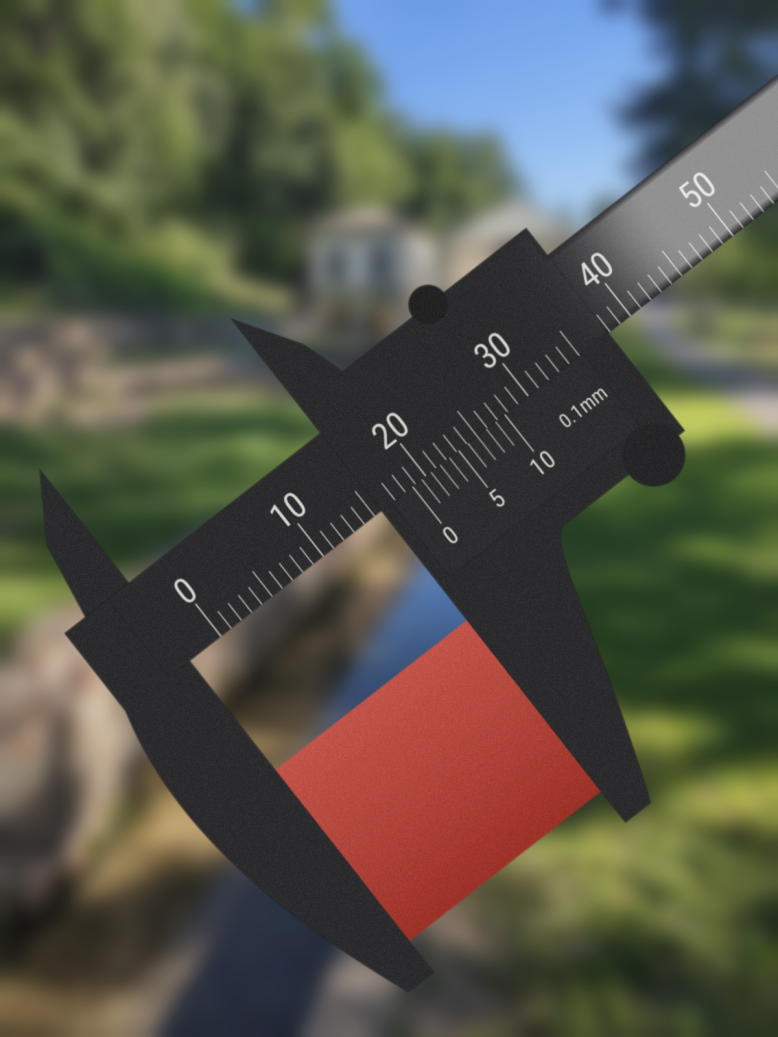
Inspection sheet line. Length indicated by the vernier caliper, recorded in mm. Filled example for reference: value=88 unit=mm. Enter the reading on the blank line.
value=18.7 unit=mm
